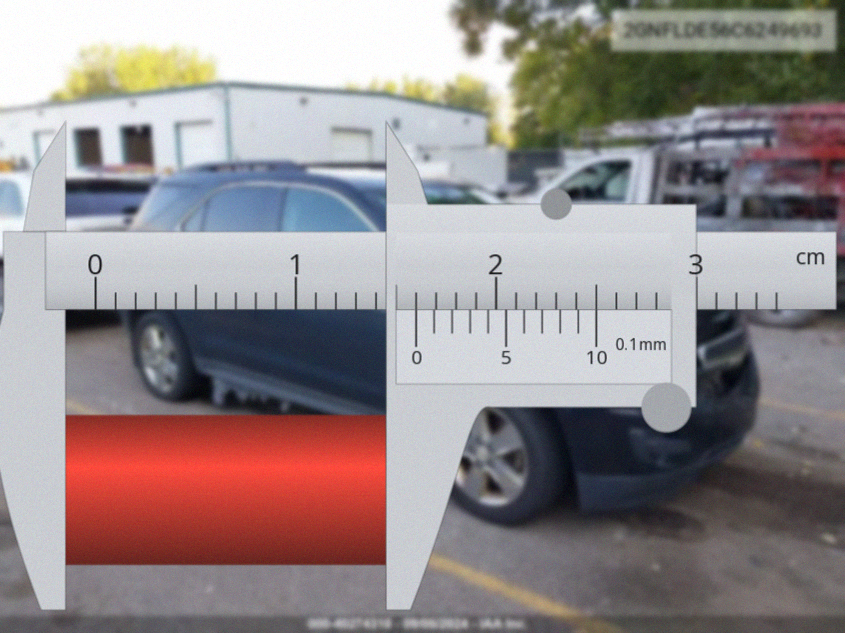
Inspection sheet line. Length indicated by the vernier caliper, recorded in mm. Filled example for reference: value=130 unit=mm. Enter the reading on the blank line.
value=16.0 unit=mm
